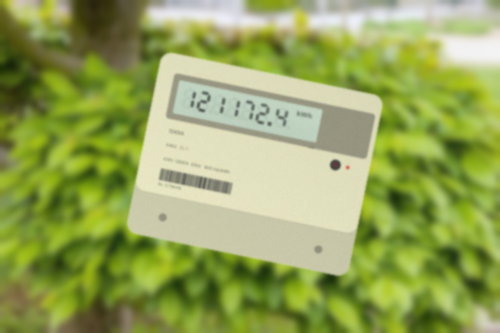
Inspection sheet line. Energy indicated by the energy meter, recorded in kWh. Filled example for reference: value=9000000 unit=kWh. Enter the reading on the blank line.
value=121172.4 unit=kWh
